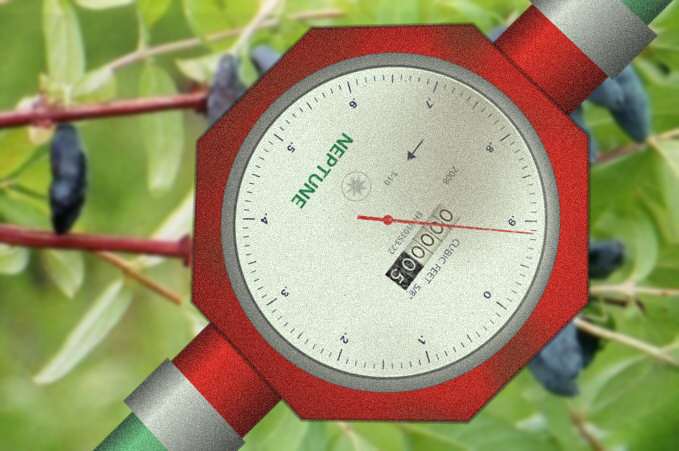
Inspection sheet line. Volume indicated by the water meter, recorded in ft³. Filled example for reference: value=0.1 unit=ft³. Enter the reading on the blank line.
value=4.91 unit=ft³
